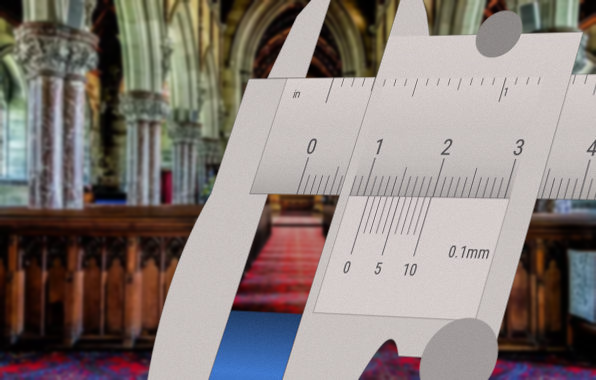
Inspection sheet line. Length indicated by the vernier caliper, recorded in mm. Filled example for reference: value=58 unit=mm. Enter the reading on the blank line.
value=10.8 unit=mm
